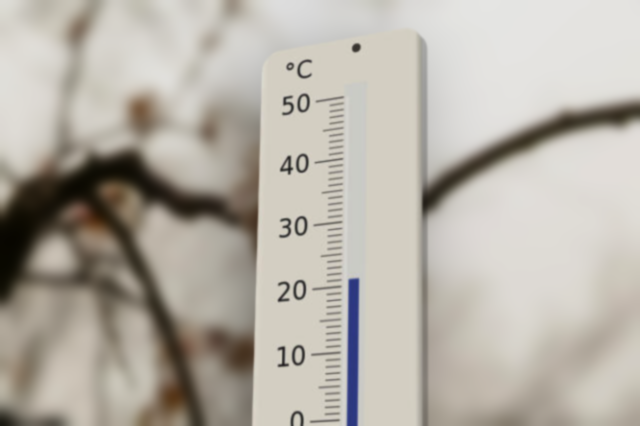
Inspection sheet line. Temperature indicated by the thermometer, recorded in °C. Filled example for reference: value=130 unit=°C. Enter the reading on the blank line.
value=21 unit=°C
